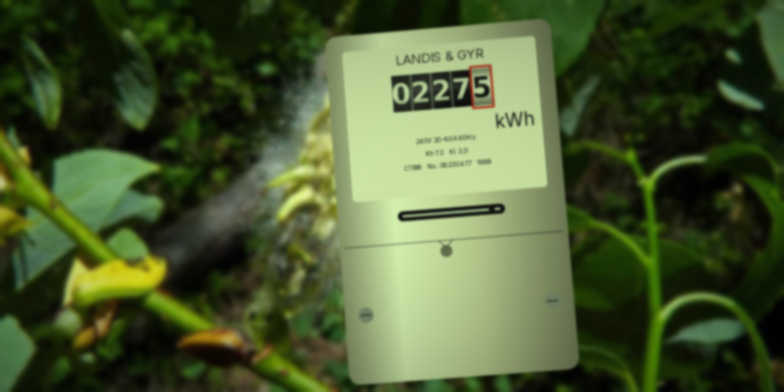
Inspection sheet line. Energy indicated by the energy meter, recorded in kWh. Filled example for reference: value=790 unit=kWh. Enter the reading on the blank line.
value=227.5 unit=kWh
